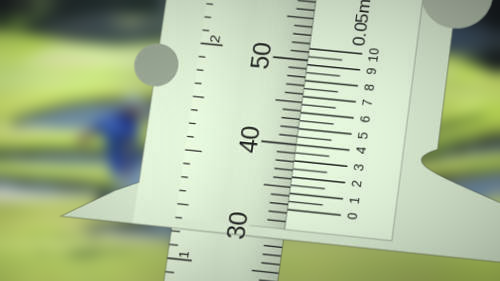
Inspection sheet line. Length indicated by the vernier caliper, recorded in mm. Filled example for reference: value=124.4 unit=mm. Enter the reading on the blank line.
value=32.4 unit=mm
